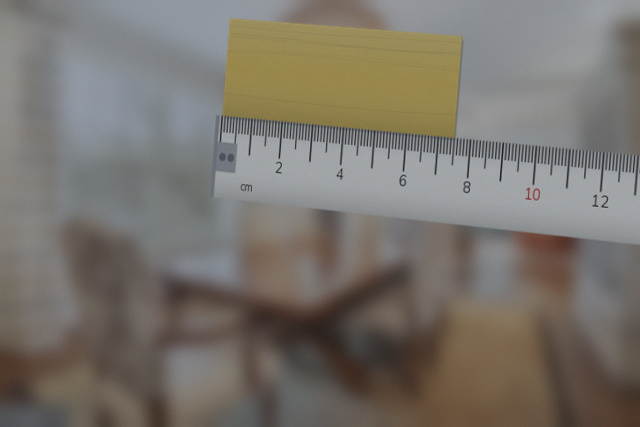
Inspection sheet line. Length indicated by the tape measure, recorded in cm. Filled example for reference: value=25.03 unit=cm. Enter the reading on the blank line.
value=7.5 unit=cm
